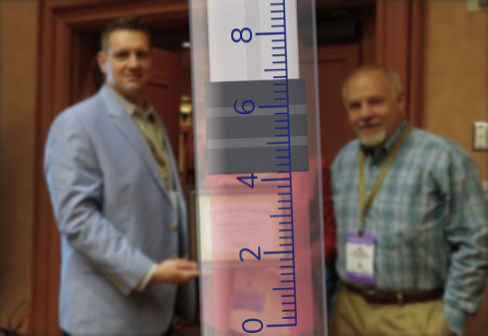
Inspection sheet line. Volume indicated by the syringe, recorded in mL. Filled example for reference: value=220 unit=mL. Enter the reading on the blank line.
value=4.2 unit=mL
